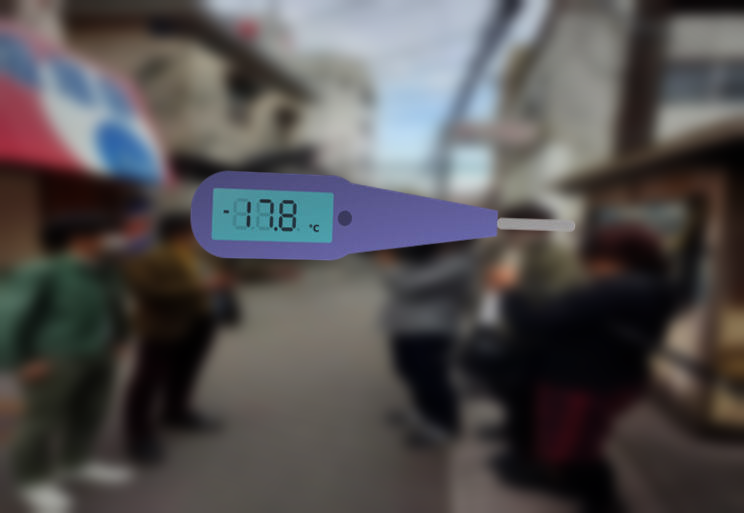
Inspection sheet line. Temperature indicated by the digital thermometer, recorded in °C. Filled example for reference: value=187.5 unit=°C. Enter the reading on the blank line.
value=-17.8 unit=°C
